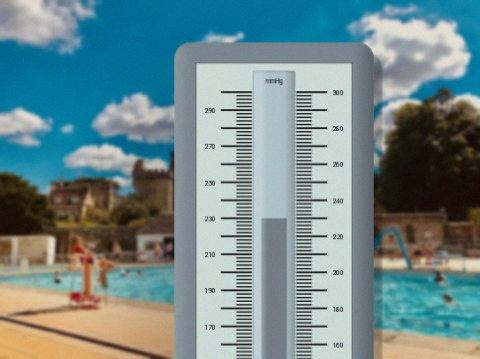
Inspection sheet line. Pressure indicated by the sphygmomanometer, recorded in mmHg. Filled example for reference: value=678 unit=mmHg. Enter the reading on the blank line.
value=230 unit=mmHg
